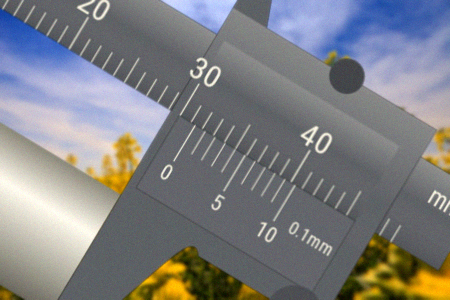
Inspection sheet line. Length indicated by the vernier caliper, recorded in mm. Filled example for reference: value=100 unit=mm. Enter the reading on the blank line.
value=31.4 unit=mm
